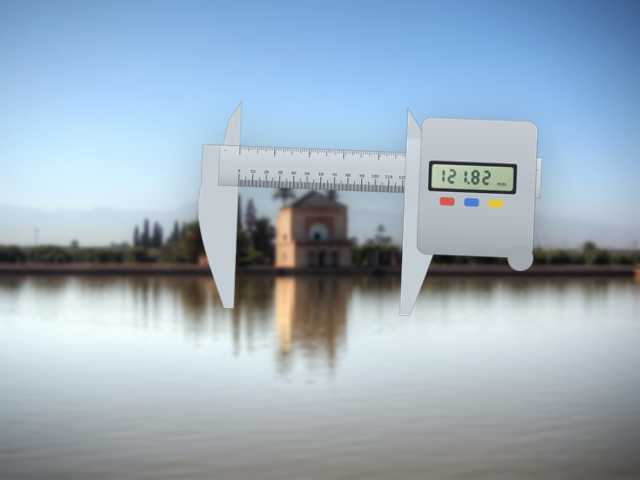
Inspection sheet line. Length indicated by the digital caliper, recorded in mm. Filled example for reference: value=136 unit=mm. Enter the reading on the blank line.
value=121.82 unit=mm
